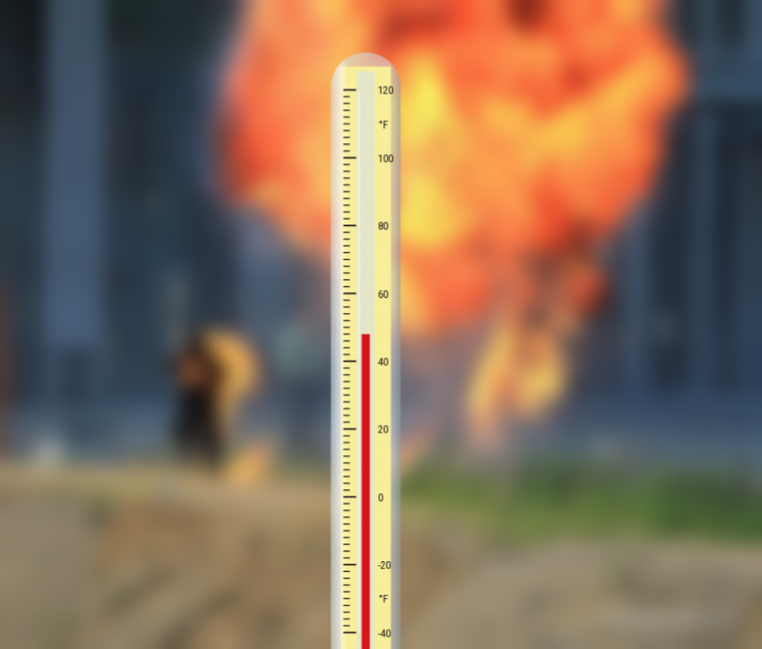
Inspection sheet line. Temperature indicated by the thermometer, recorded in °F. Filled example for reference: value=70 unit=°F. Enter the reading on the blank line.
value=48 unit=°F
